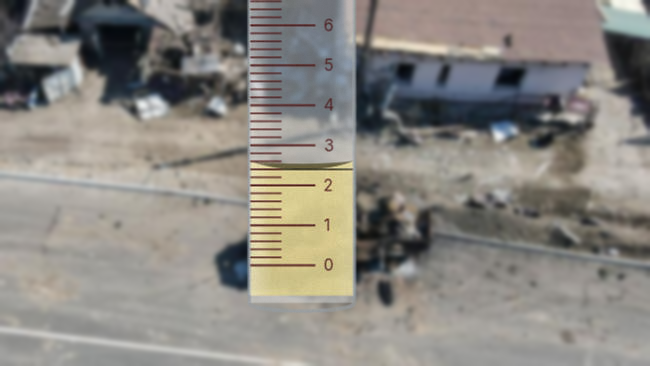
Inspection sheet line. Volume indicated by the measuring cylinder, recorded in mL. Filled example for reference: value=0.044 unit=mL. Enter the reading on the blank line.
value=2.4 unit=mL
